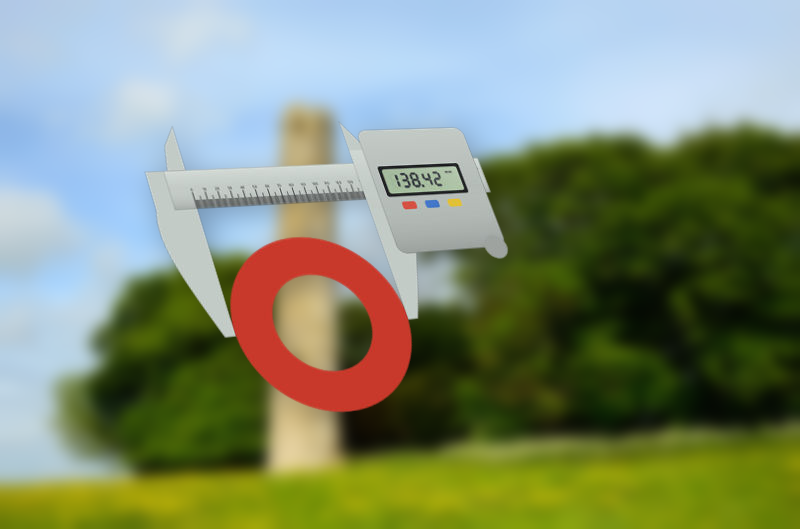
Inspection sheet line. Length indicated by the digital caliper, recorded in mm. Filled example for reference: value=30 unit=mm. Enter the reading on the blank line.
value=138.42 unit=mm
